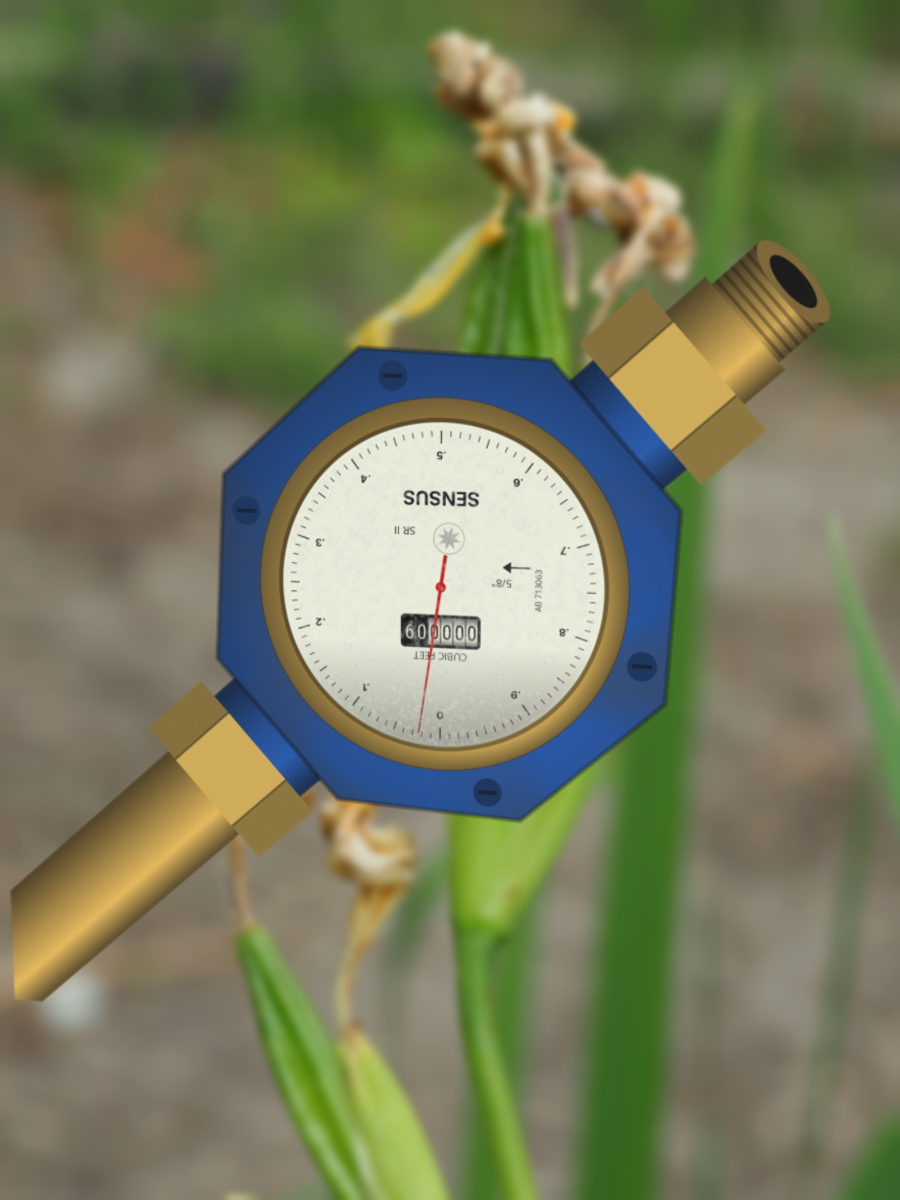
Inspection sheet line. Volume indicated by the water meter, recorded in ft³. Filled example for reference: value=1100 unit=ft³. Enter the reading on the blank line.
value=9.02 unit=ft³
